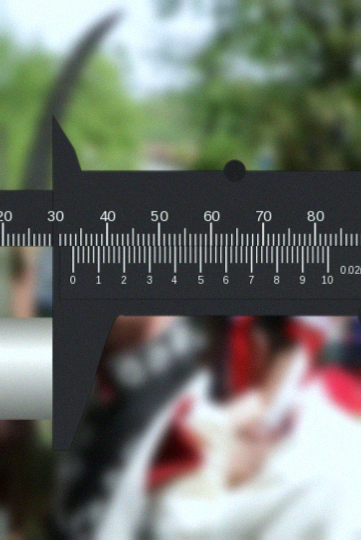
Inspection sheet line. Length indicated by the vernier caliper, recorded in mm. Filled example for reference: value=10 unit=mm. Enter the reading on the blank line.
value=33.5 unit=mm
